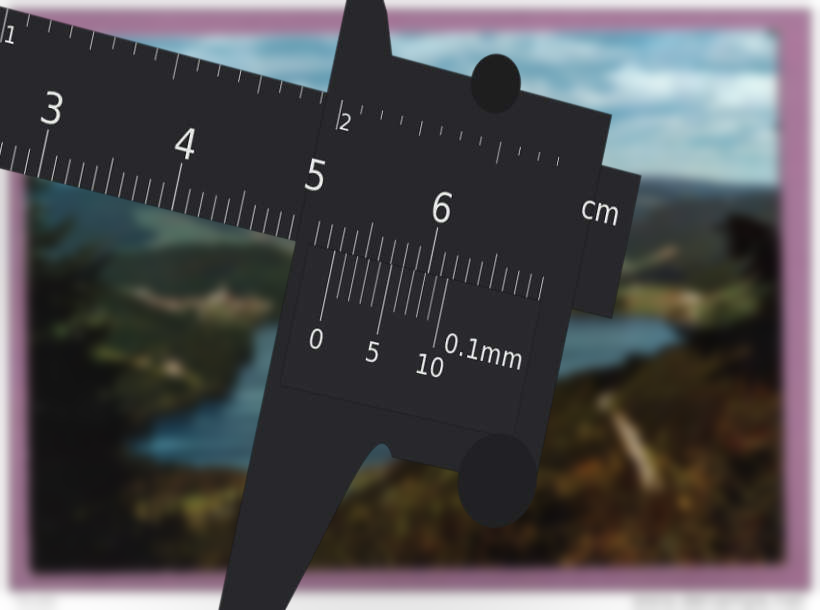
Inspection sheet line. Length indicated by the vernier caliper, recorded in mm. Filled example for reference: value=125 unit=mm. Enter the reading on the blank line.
value=52.6 unit=mm
